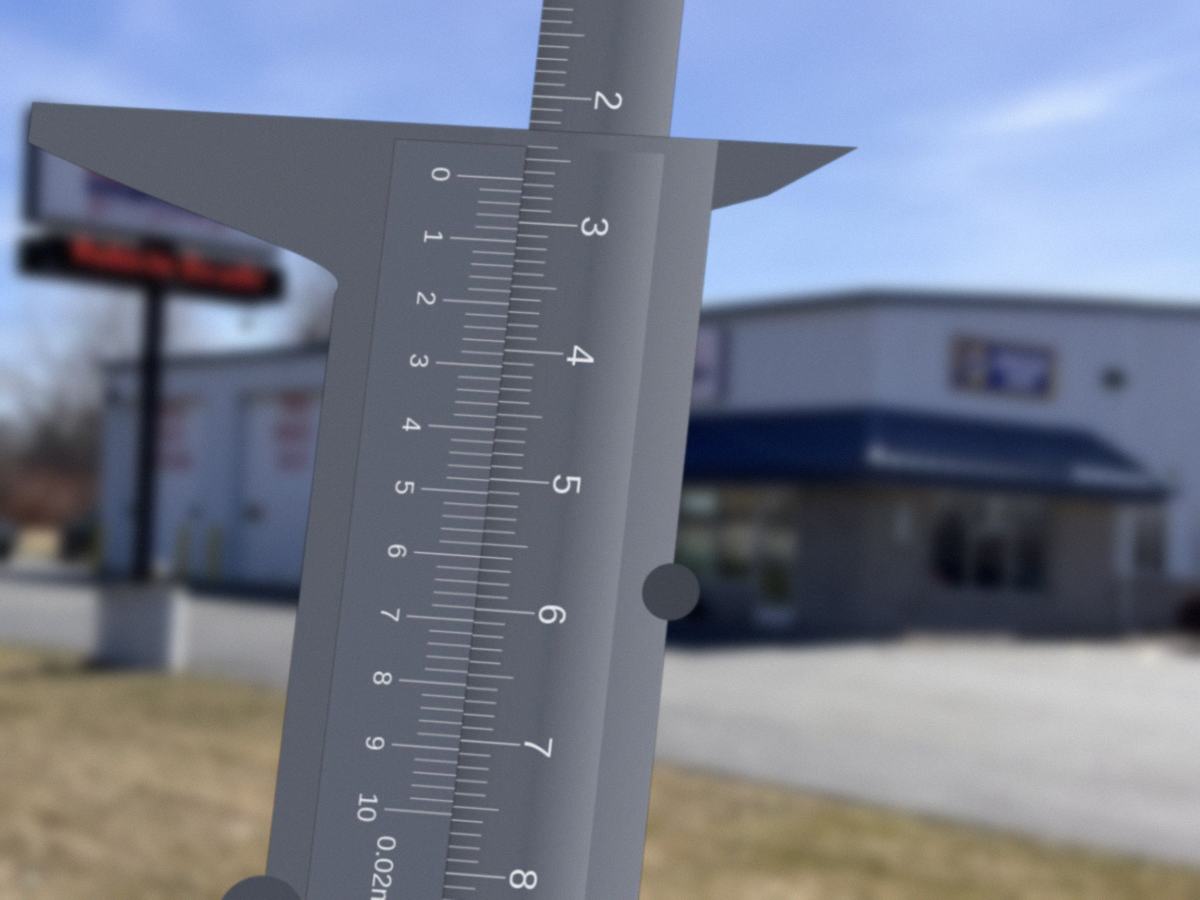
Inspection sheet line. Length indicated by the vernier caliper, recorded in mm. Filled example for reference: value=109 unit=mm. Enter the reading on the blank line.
value=26.6 unit=mm
